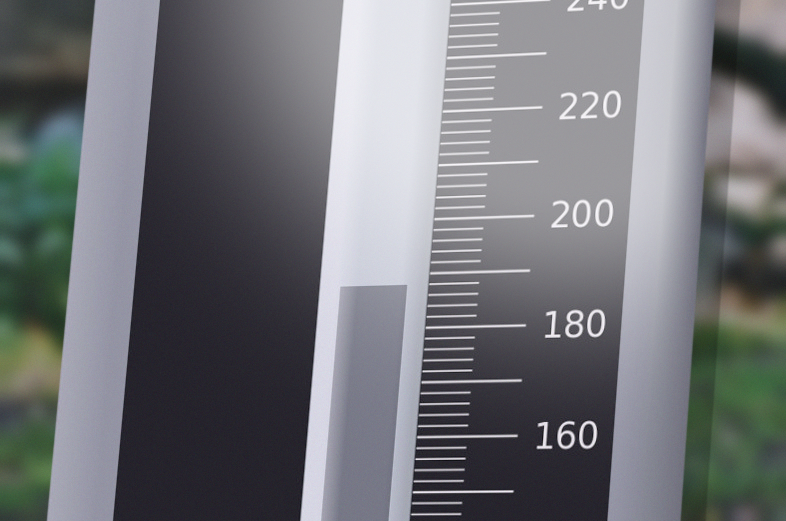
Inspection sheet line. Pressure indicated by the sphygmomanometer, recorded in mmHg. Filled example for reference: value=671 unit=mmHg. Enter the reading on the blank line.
value=188 unit=mmHg
